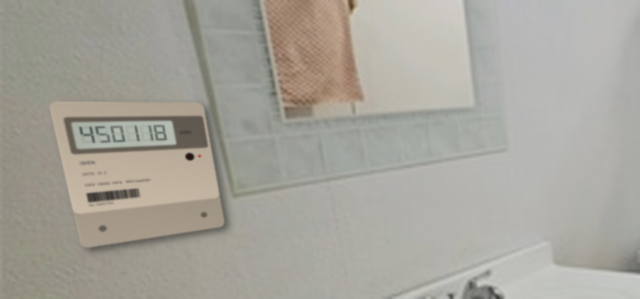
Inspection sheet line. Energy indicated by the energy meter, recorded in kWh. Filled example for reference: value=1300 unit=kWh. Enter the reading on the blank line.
value=450118 unit=kWh
